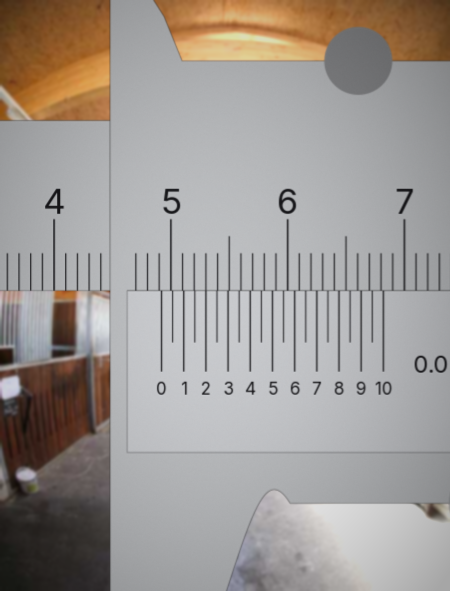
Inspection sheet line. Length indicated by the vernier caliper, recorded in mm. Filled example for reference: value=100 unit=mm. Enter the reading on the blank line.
value=49.2 unit=mm
